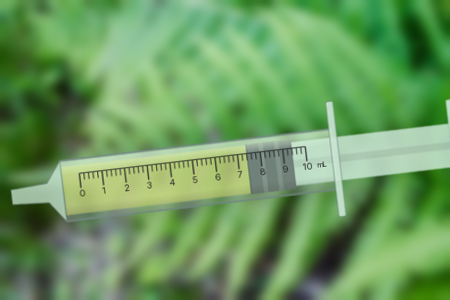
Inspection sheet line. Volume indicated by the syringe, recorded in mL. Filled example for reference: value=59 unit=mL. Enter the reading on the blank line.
value=7.4 unit=mL
